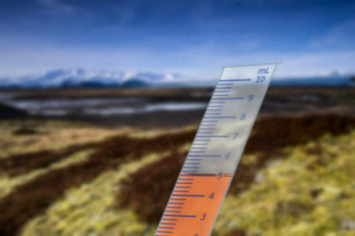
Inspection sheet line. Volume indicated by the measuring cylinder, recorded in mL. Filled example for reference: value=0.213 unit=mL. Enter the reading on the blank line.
value=5 unit=mL
